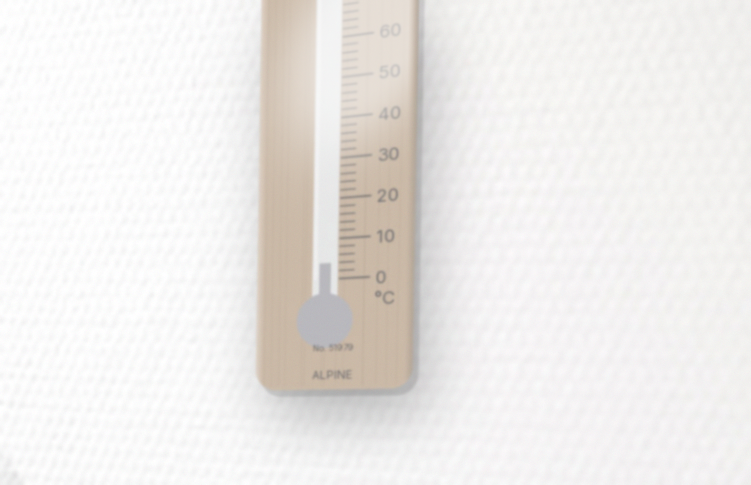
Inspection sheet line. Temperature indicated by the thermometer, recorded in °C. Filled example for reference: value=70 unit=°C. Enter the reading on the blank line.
value=4 unit=°C
